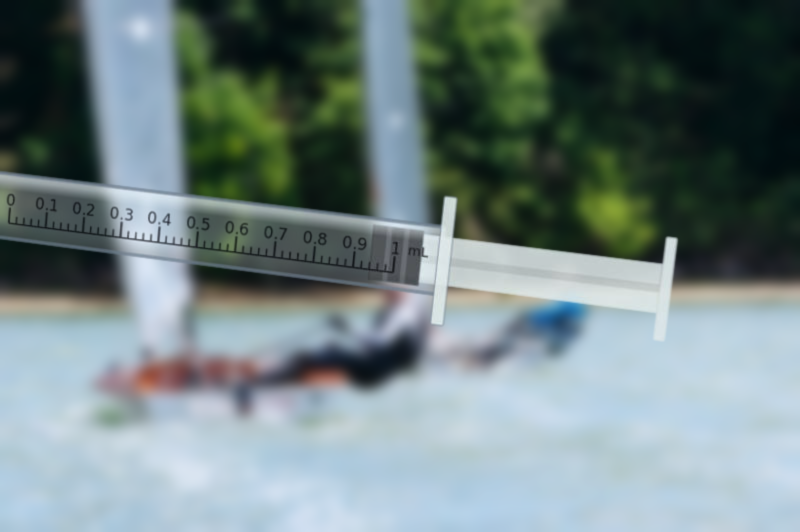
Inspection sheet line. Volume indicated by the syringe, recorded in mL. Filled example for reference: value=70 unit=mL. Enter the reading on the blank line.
value=0.94 unit=mL
